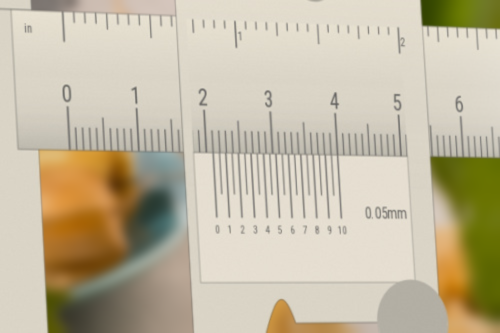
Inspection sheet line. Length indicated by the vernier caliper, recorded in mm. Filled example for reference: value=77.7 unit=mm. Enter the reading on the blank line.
value=21.0 unit=mm
